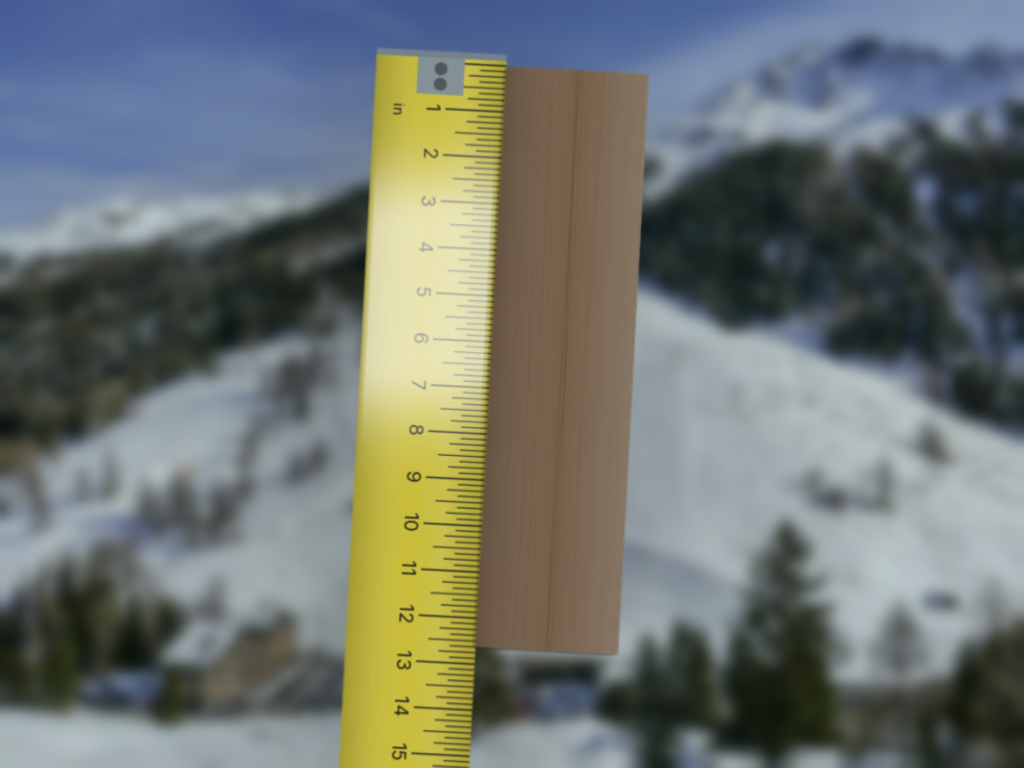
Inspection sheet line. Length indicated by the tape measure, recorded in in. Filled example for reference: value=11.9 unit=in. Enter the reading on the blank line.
value=12.625 unit=in
